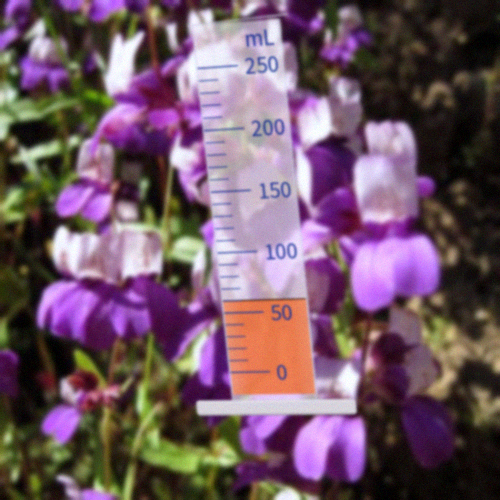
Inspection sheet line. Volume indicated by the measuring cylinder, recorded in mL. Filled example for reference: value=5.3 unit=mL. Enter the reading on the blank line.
value=60 unit=mL
